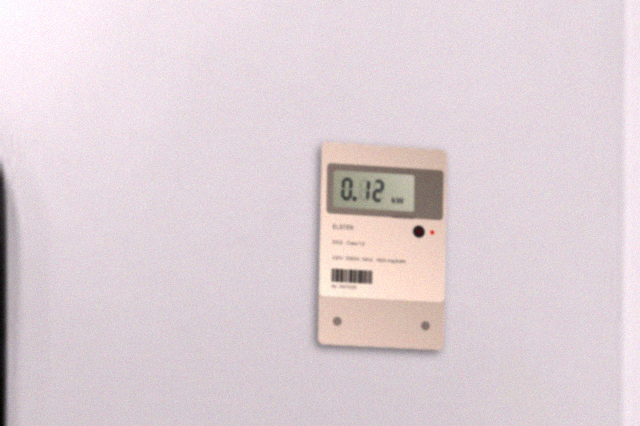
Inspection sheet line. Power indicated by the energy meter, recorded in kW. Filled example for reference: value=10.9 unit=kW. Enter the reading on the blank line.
value=0.12 unit=kW
